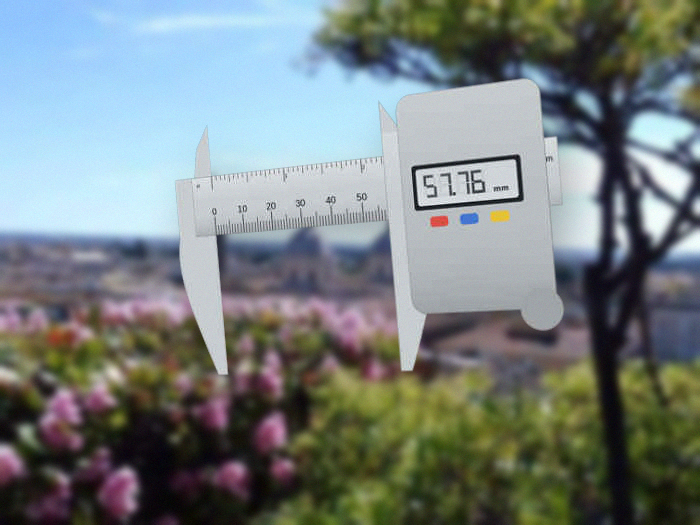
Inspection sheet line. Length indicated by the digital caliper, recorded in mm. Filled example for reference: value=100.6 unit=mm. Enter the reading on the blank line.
value=57.76 unit=mm
